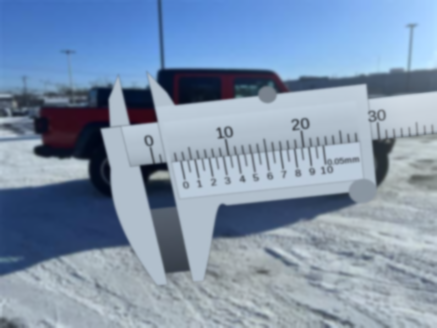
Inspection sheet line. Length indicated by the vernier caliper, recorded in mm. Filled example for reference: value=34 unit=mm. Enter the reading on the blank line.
value=3.6 unit=mm
